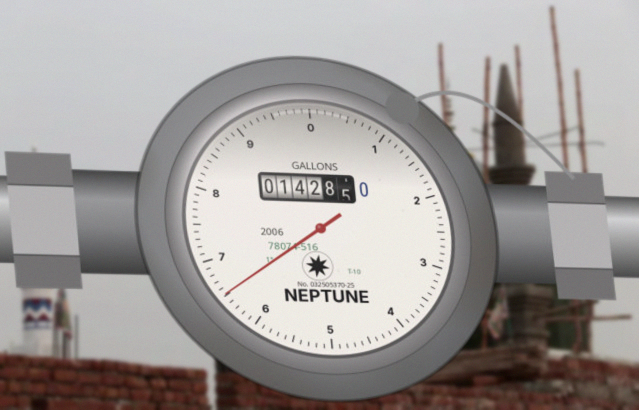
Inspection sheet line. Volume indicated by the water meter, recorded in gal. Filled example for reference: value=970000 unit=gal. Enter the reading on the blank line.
value=142846.5 unit=gal
